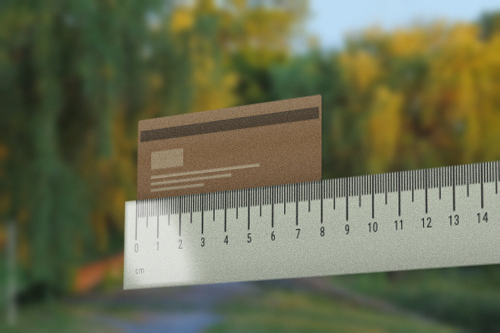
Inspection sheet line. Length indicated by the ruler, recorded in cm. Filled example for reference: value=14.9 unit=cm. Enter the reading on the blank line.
value=8 unit=cm
